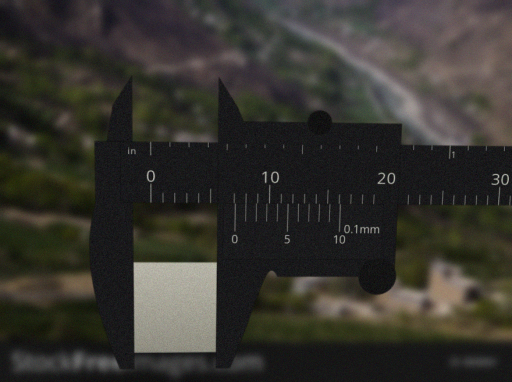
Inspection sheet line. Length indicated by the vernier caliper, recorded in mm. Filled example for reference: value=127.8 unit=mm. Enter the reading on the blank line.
value=7.1 unit=mm
